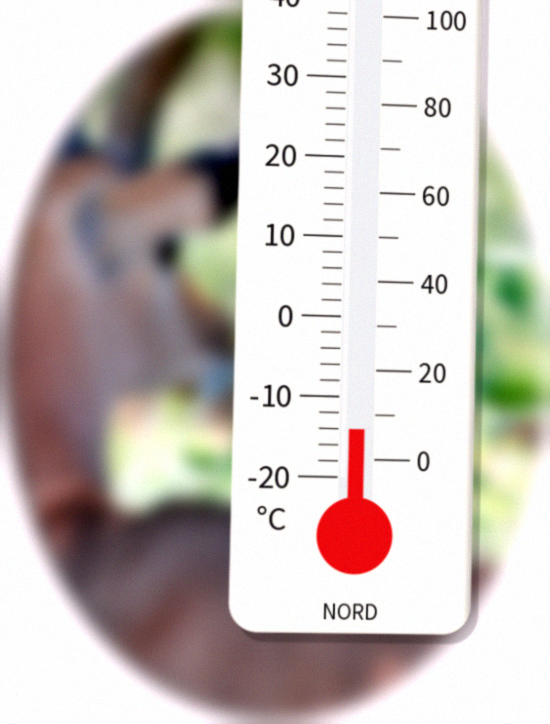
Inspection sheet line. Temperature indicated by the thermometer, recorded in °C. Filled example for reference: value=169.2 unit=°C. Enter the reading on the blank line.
value=-14 unit=°C
